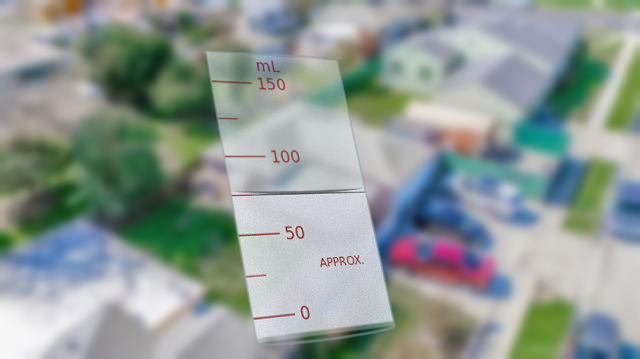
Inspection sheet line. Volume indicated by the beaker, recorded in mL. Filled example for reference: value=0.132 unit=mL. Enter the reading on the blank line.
value=75 unit=mL
